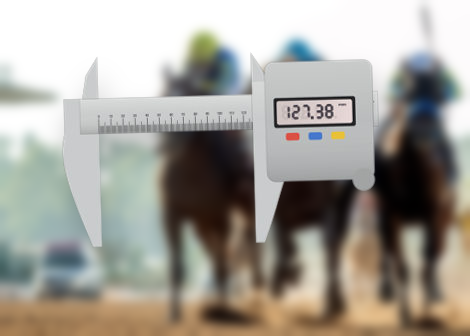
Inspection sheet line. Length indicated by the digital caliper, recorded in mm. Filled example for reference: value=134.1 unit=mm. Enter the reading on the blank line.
value=127.38 unit=mm
